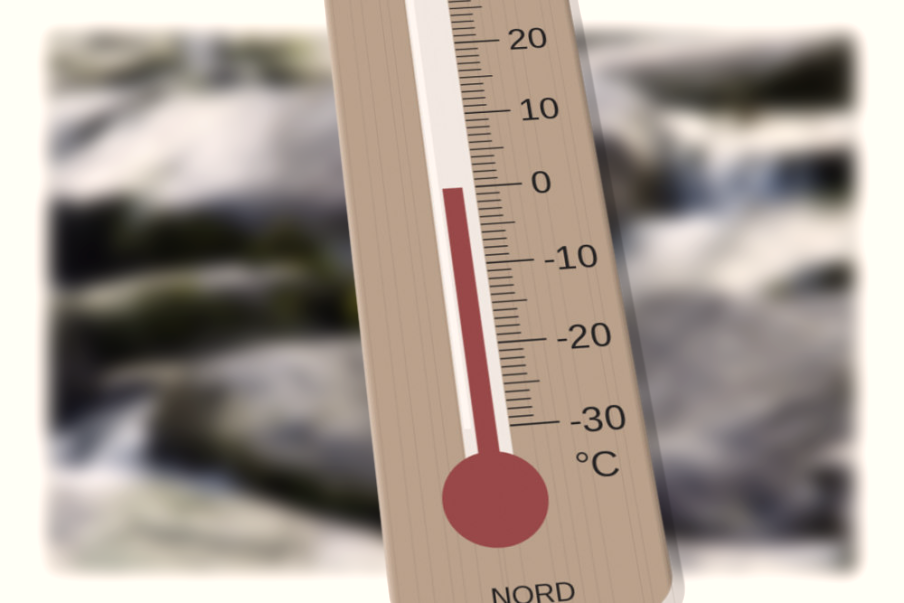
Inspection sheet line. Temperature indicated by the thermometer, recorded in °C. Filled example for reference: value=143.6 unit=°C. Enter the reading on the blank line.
value=0 unit=°C
